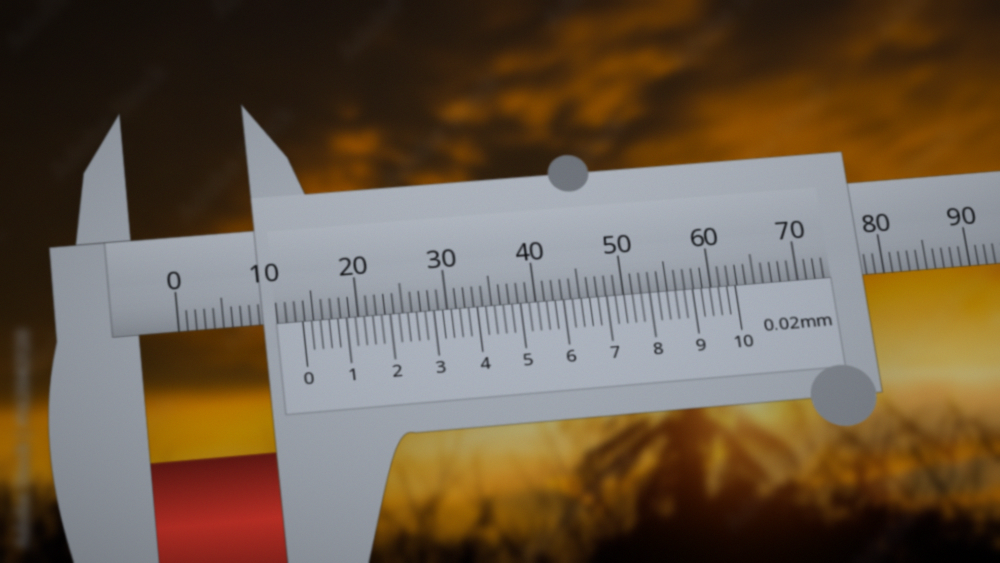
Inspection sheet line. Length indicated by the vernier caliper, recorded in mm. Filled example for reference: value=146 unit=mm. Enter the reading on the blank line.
value=13.8 unit=mm
